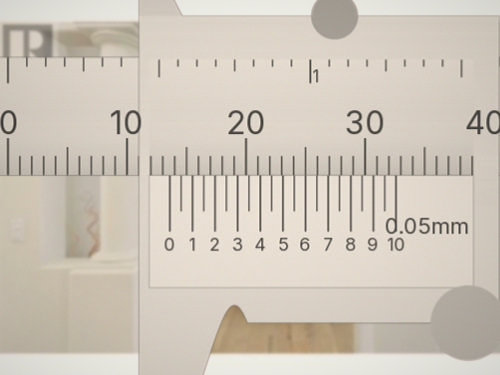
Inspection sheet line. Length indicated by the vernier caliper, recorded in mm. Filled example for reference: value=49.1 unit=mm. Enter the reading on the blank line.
value=13.6 unit=mm
